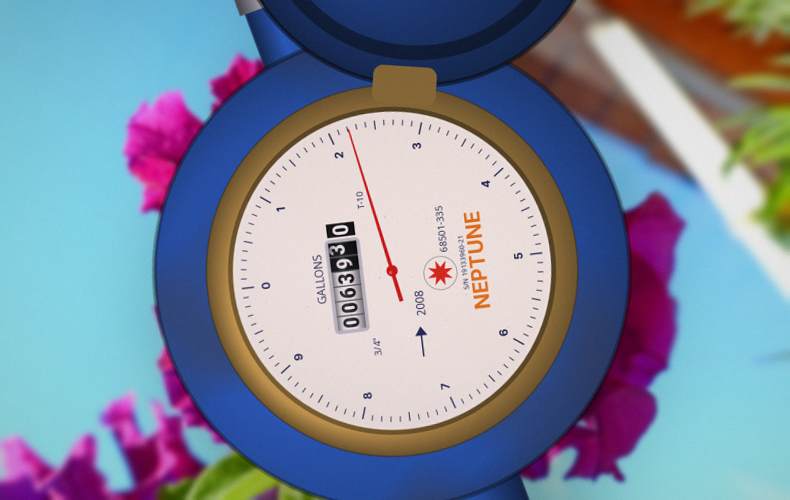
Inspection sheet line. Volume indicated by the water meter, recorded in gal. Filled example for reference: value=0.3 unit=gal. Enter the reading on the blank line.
value=63932.2 unit=gal
